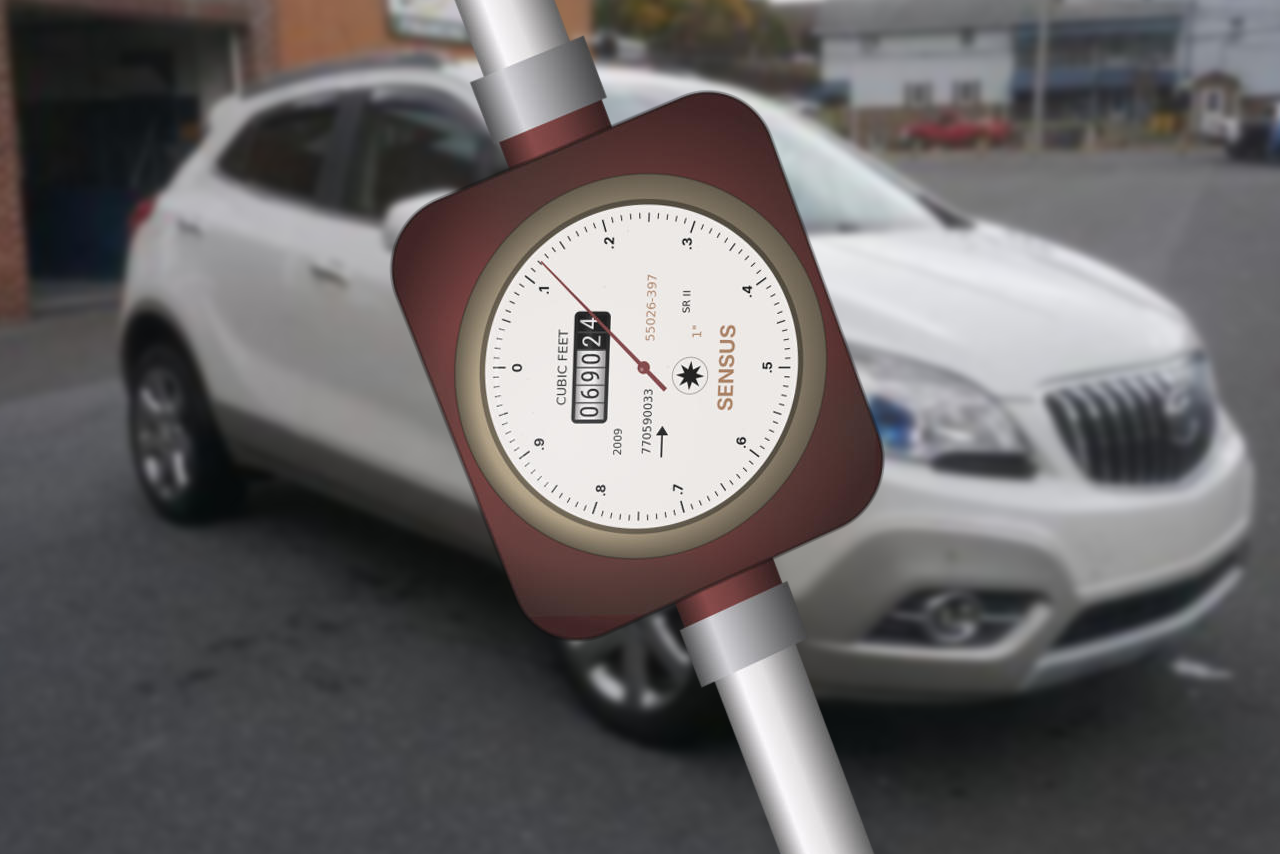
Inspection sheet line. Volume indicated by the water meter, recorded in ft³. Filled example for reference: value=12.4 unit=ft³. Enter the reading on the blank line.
value=69024.12 unit=ft³
